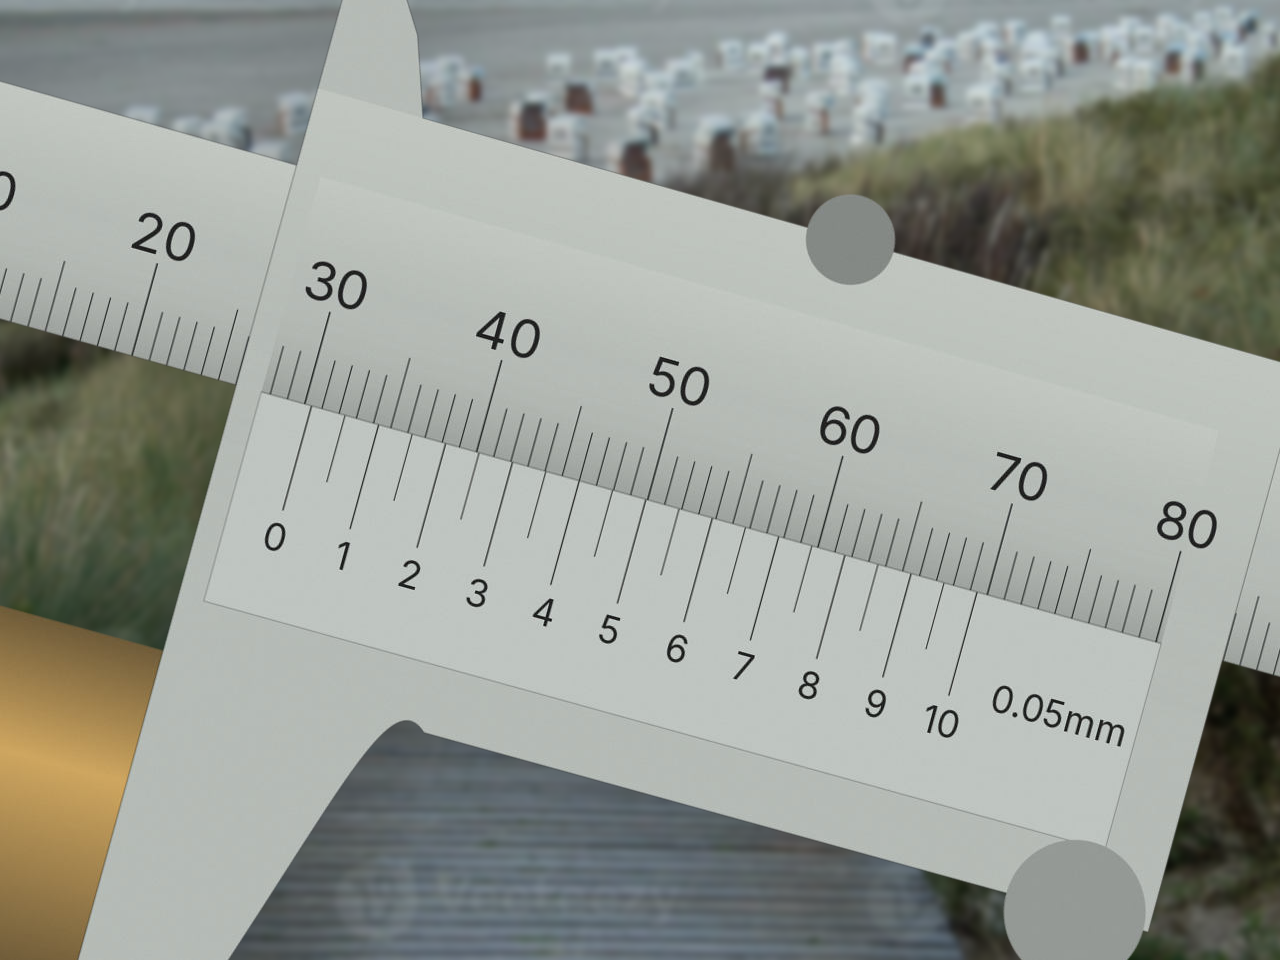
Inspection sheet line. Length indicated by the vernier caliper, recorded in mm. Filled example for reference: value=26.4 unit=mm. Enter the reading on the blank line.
value=30.4 unit=mm
